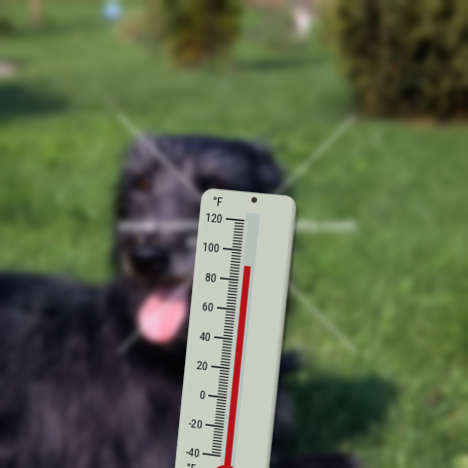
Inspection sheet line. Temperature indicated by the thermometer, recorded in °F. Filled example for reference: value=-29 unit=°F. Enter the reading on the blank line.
value=90 unit=°F
